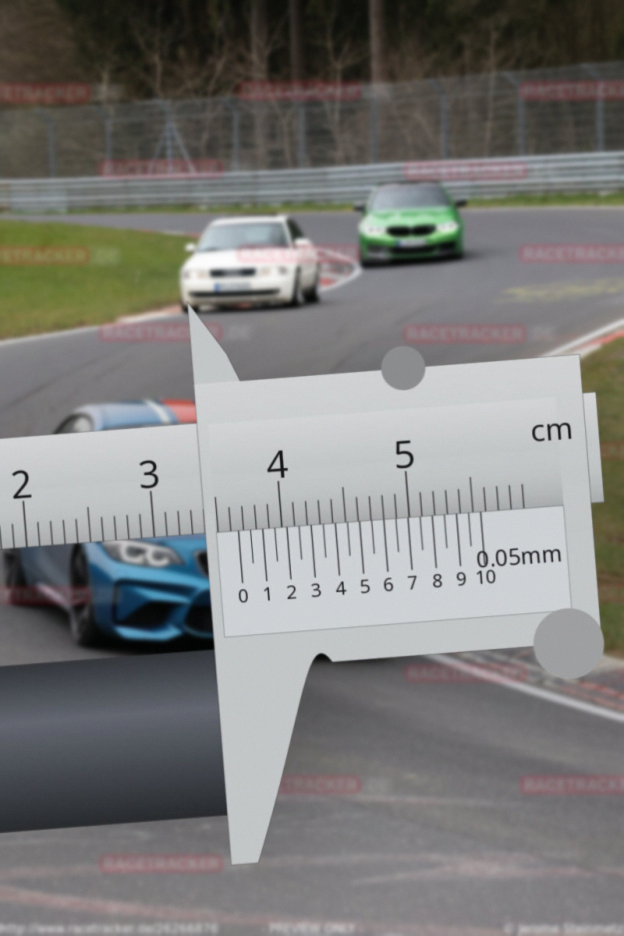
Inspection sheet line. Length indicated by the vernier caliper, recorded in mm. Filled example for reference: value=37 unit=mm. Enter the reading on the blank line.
value=36.6 unit=mm
